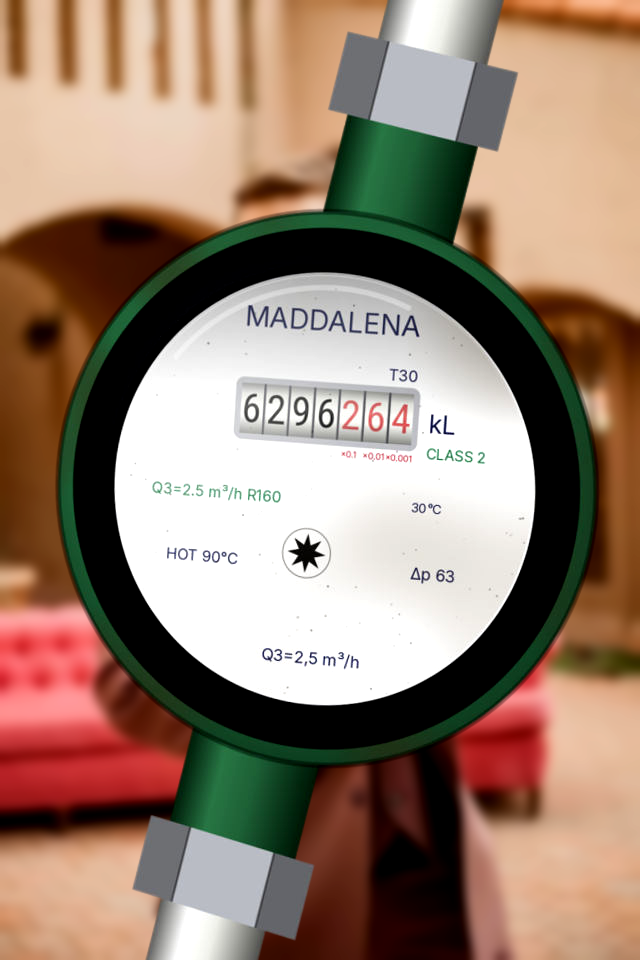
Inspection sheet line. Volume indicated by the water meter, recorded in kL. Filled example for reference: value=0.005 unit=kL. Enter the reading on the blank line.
value=6296.264 unit=kL
